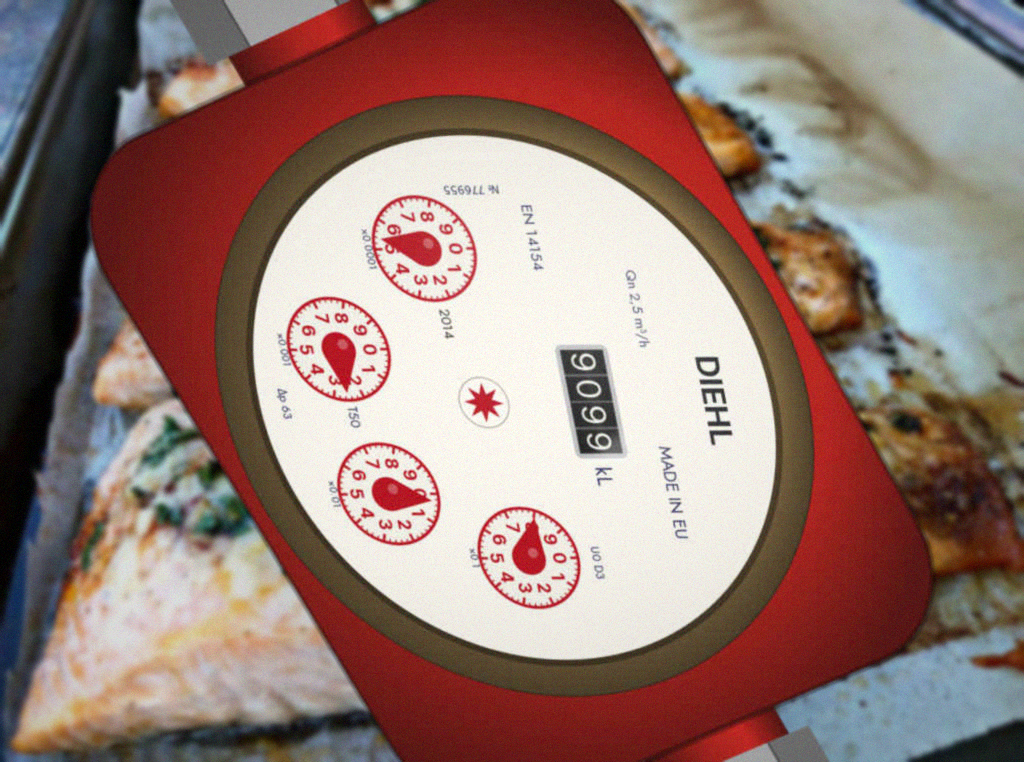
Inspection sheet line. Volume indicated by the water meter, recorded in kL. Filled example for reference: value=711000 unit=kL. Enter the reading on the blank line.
value=9099.8025 unit=kL
